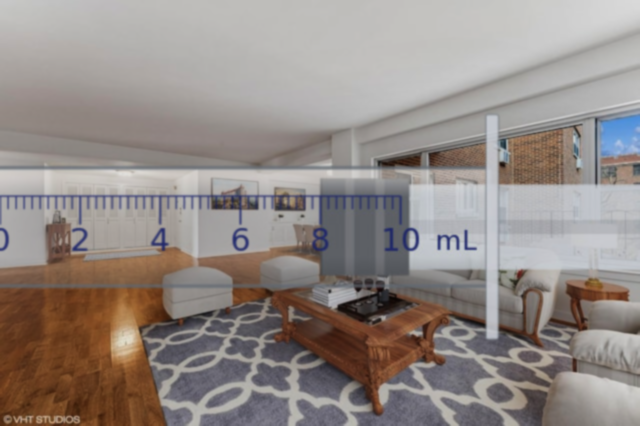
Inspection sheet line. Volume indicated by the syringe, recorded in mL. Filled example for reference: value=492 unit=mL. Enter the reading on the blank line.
value=8 unit=mL
